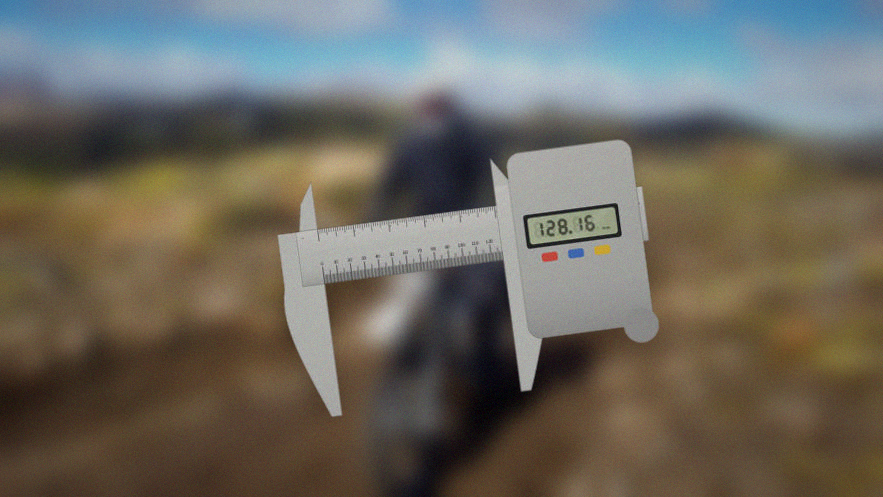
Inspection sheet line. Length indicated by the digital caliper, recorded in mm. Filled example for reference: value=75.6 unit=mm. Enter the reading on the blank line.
value=128.16 unit=mm
